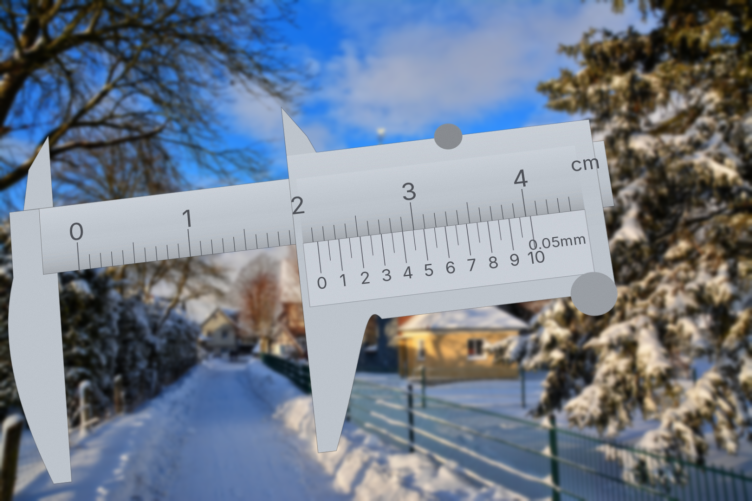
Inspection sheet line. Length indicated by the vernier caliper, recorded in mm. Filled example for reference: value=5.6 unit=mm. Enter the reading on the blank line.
value=21.4 unit=mm
